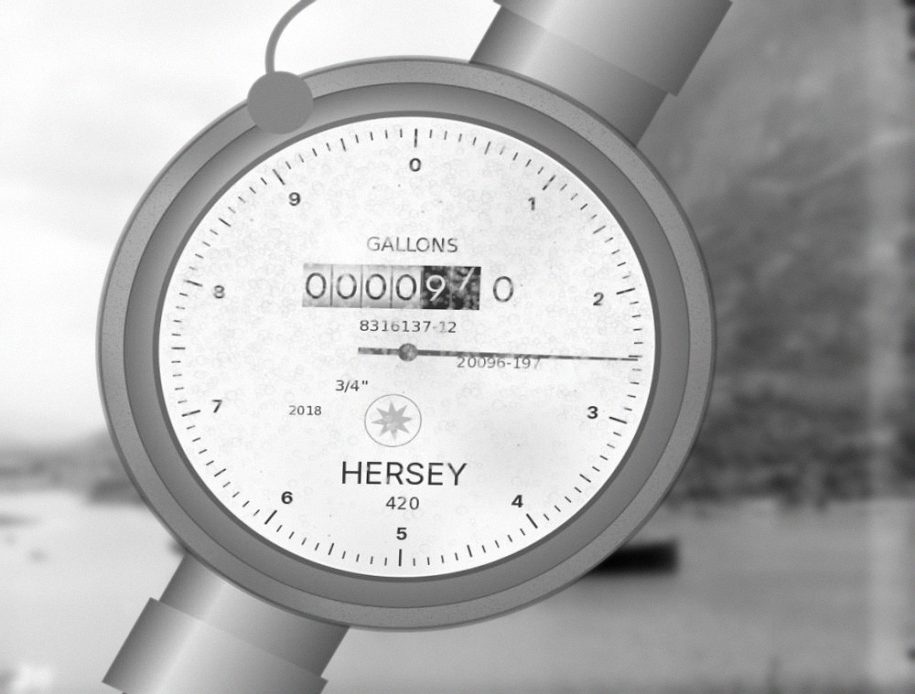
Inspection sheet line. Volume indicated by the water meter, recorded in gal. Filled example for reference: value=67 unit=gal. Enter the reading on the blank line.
value=972.5 unit=gal
